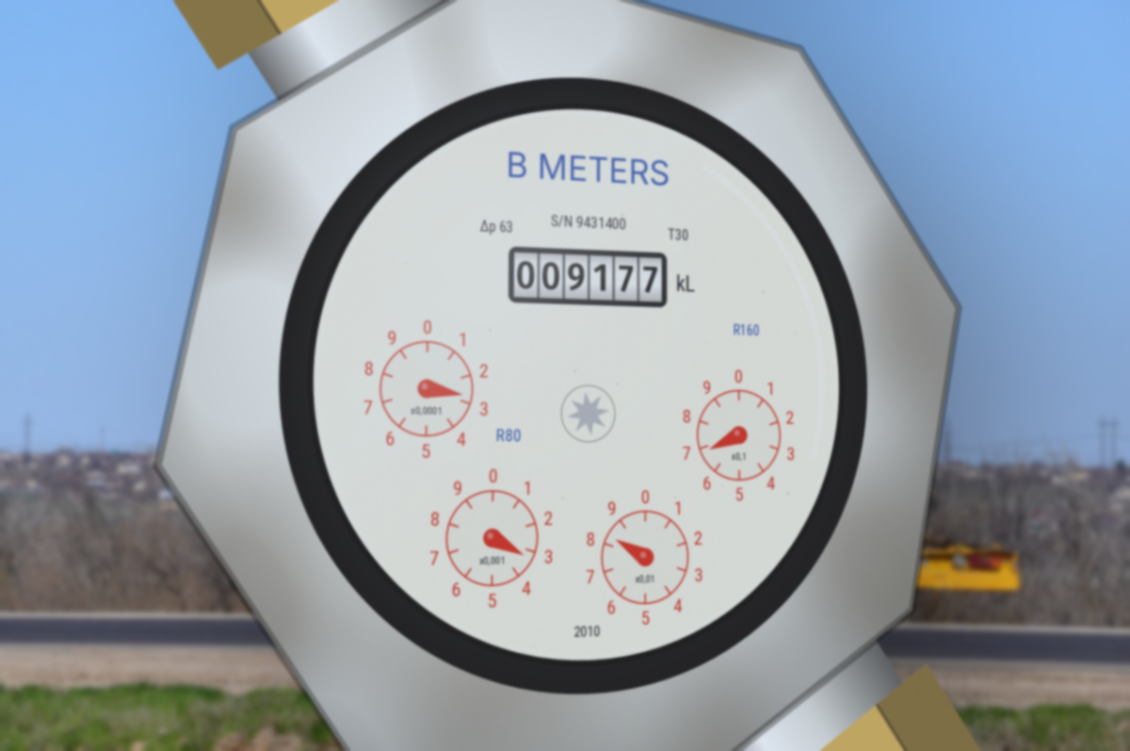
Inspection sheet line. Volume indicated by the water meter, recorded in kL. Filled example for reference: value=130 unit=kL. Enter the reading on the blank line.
value=9177.6832 unit=kL
